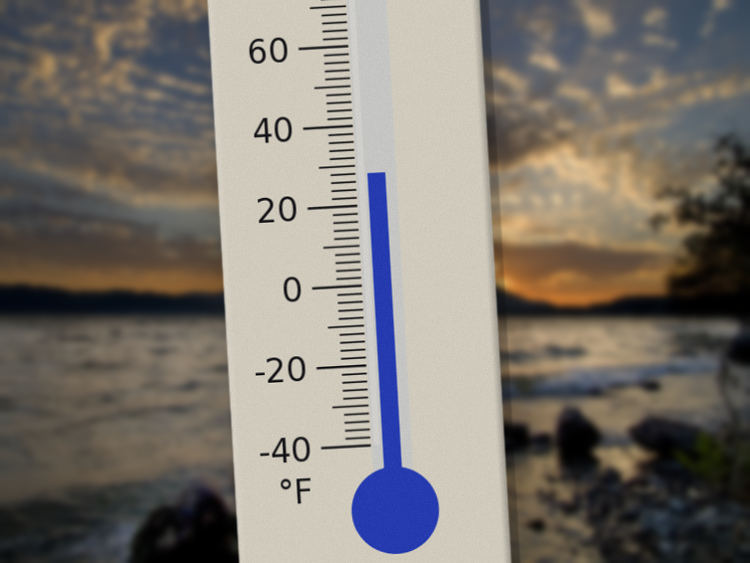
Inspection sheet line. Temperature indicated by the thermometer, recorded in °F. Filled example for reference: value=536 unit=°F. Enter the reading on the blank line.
value=28 unit=°F
